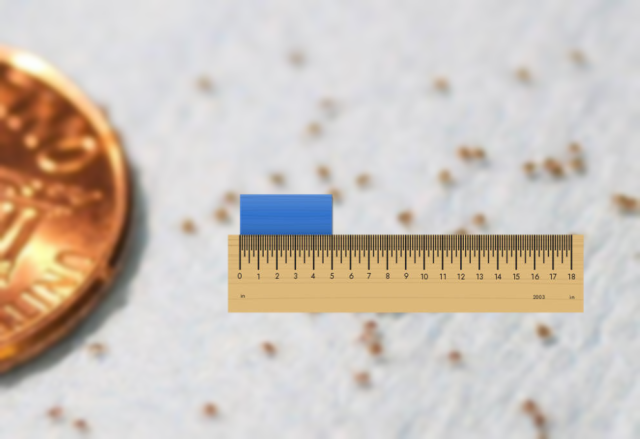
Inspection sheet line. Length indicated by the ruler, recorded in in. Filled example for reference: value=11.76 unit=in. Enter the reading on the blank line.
value=5 unit=in
